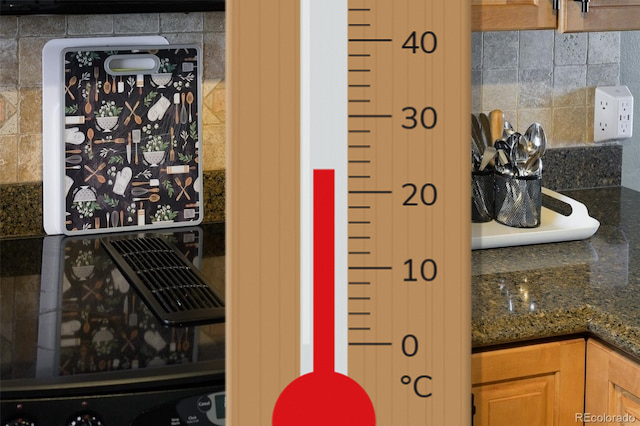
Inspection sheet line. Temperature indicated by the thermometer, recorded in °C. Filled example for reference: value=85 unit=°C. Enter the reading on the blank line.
value=23 unit=°C
